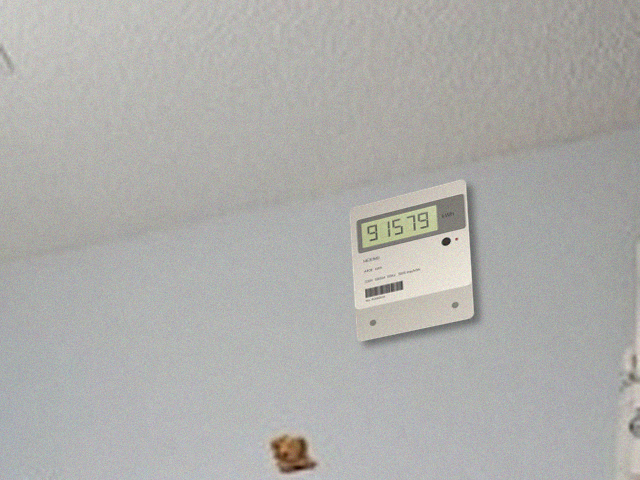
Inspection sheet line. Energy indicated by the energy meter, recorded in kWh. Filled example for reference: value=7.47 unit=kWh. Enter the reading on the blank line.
value=91579 unit=kWh
